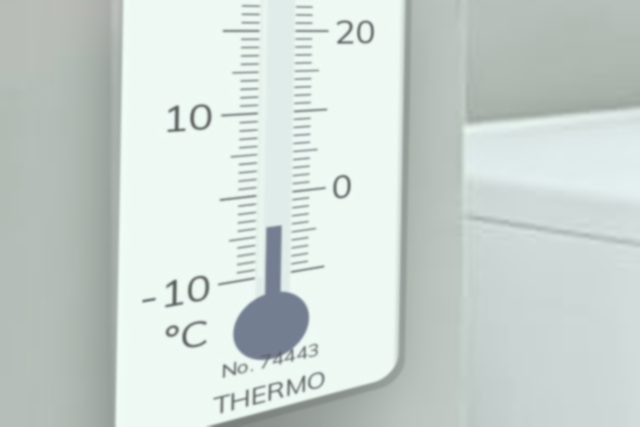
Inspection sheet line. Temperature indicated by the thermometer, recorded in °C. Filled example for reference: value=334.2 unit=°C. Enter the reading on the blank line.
value=-4 unit=°C
